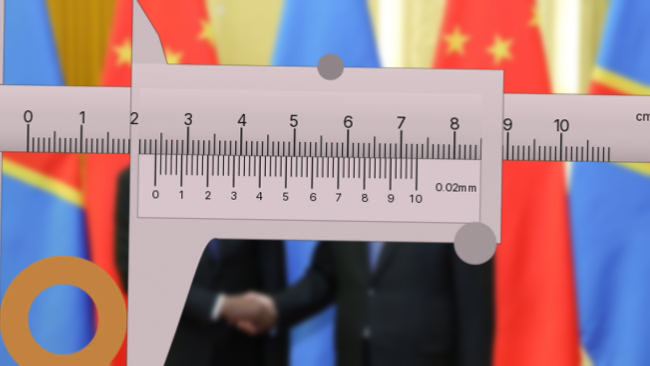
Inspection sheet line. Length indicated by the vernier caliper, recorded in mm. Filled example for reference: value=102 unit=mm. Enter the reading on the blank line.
value=24.0 unit=mm
